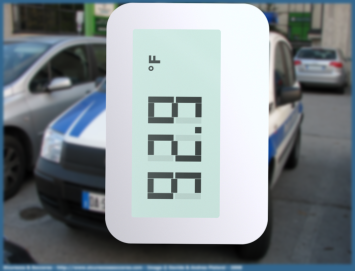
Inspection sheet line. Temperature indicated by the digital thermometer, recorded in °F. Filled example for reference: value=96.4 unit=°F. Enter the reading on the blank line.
value=92.9 unit=°F
